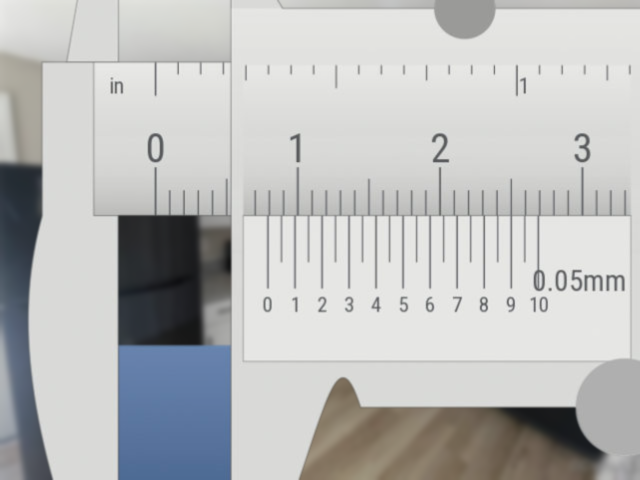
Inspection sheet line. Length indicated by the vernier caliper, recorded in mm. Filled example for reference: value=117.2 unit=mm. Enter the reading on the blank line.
value=7.9 unit=mm
